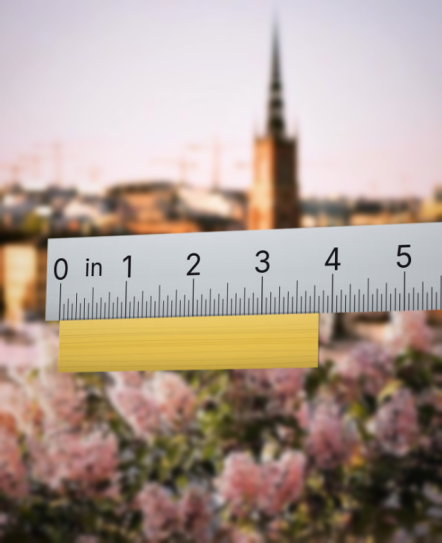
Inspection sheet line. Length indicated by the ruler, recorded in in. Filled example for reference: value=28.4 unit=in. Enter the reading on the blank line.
value=3.8125 unit=in
